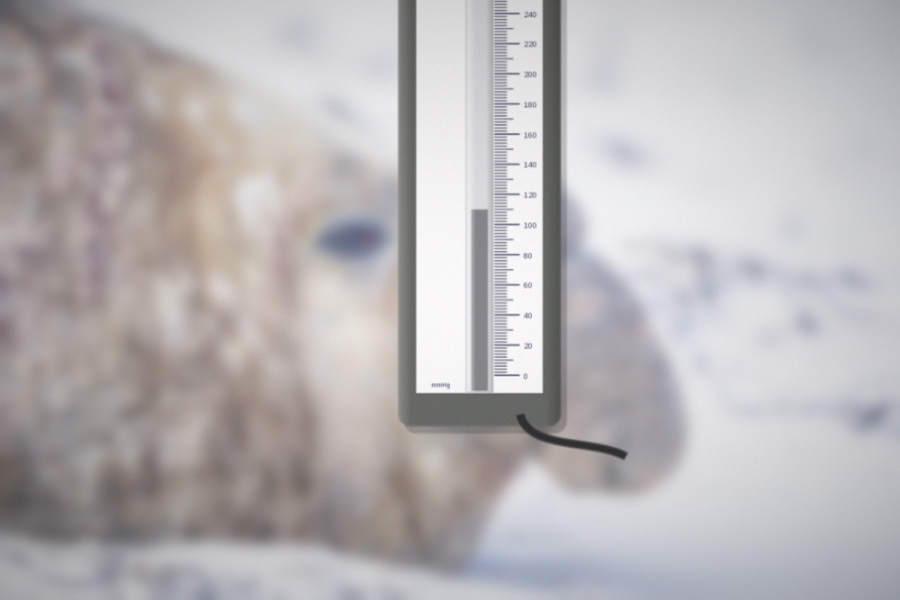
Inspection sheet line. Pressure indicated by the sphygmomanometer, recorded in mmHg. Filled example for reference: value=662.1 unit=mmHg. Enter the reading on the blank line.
value=110 unit=mmHg
